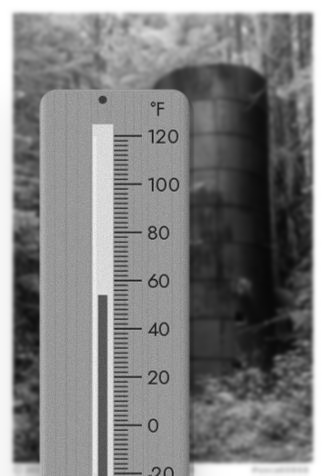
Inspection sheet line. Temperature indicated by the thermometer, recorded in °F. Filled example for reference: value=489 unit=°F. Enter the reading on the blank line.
value=54 unit=°F
